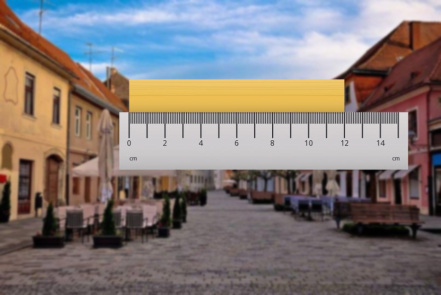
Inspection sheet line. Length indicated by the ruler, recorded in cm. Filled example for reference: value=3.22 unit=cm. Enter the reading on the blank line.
value=12 unit=cm
